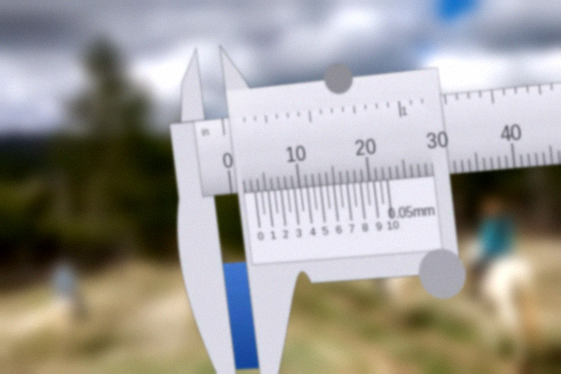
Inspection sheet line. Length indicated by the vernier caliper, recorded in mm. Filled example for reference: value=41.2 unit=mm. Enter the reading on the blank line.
value=3.5 unit=mm
